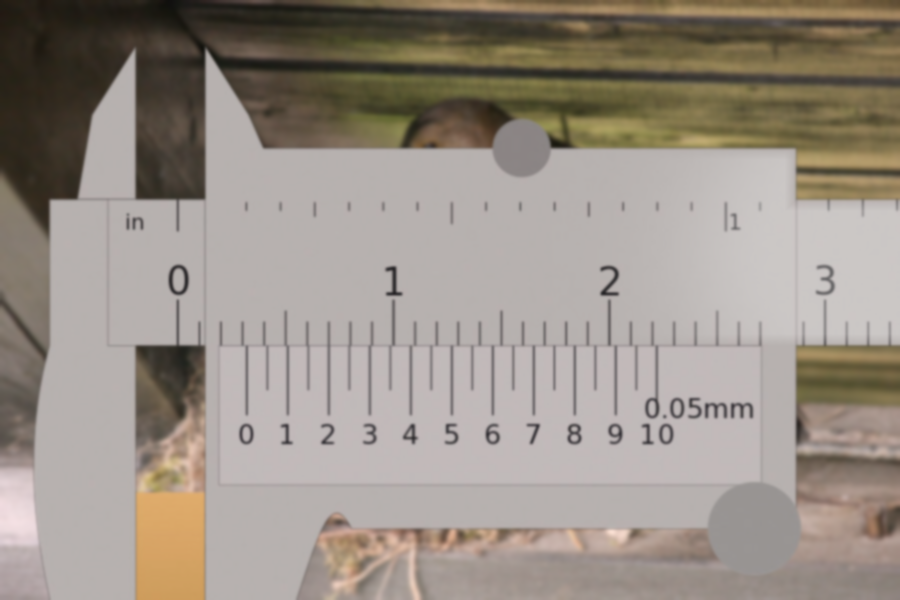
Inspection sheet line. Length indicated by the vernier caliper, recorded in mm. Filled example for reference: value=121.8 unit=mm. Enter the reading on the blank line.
value=3.2 unit=mm
